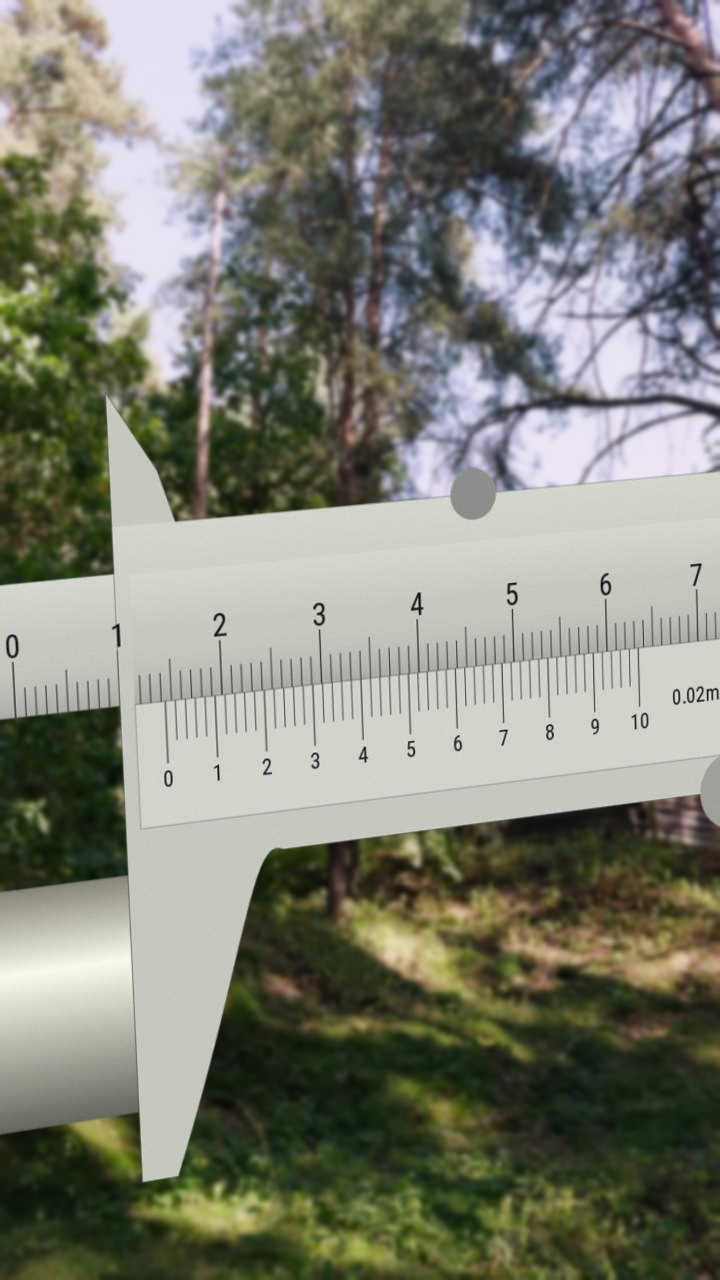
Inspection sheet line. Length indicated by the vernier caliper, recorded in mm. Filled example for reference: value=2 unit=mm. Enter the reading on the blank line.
value=14.4 unit=mm
